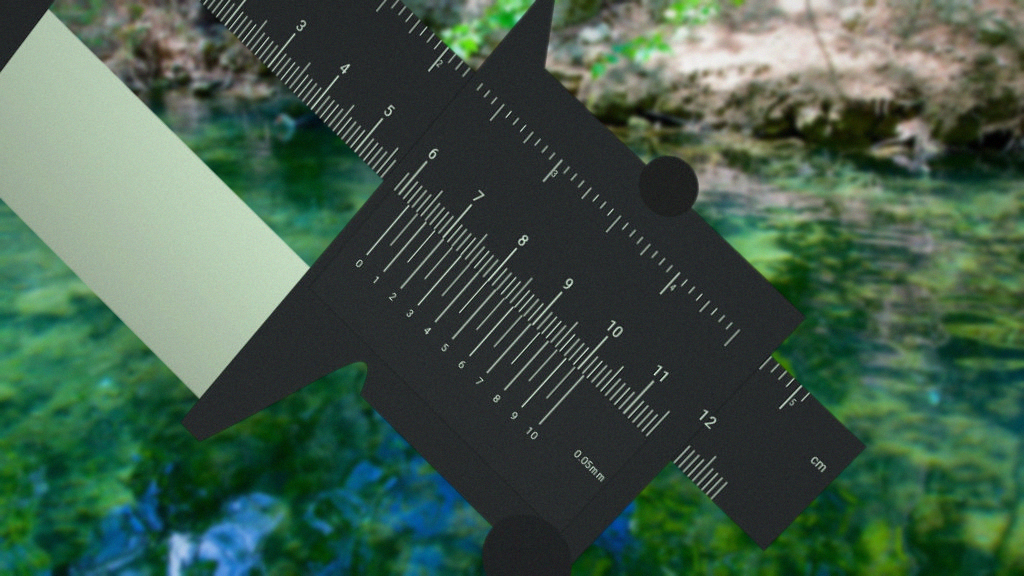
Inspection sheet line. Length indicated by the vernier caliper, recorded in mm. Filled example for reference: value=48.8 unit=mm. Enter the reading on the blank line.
value=62.4 unit=mm
